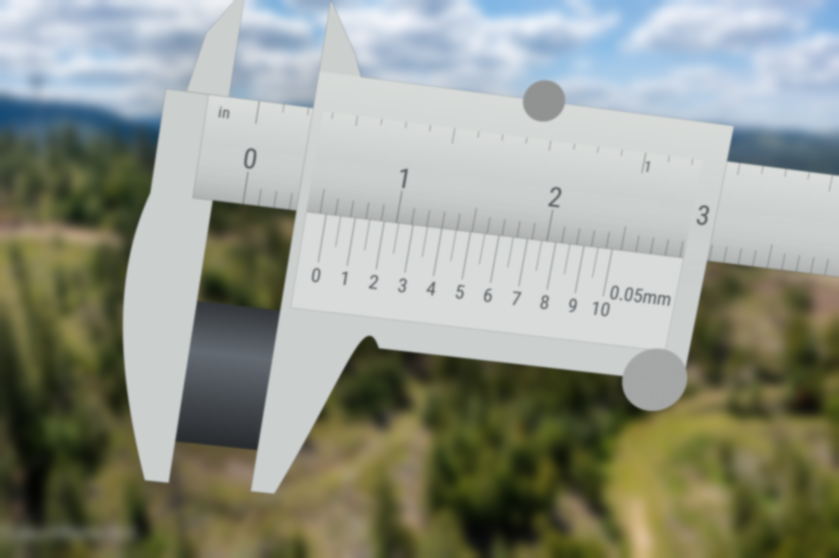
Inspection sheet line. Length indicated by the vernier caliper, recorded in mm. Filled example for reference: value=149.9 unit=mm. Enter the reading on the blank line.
value=5.4 unit=mm
